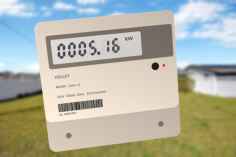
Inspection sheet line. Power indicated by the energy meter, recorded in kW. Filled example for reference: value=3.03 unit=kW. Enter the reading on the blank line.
value=5.16 unit=kW
